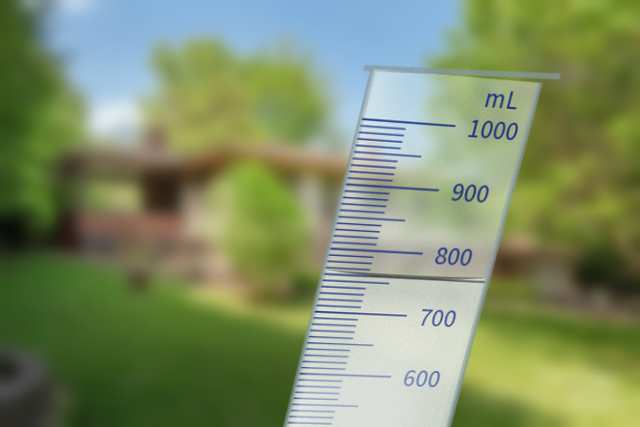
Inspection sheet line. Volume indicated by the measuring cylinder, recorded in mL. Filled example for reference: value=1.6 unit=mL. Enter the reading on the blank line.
value=760 unit=mL
